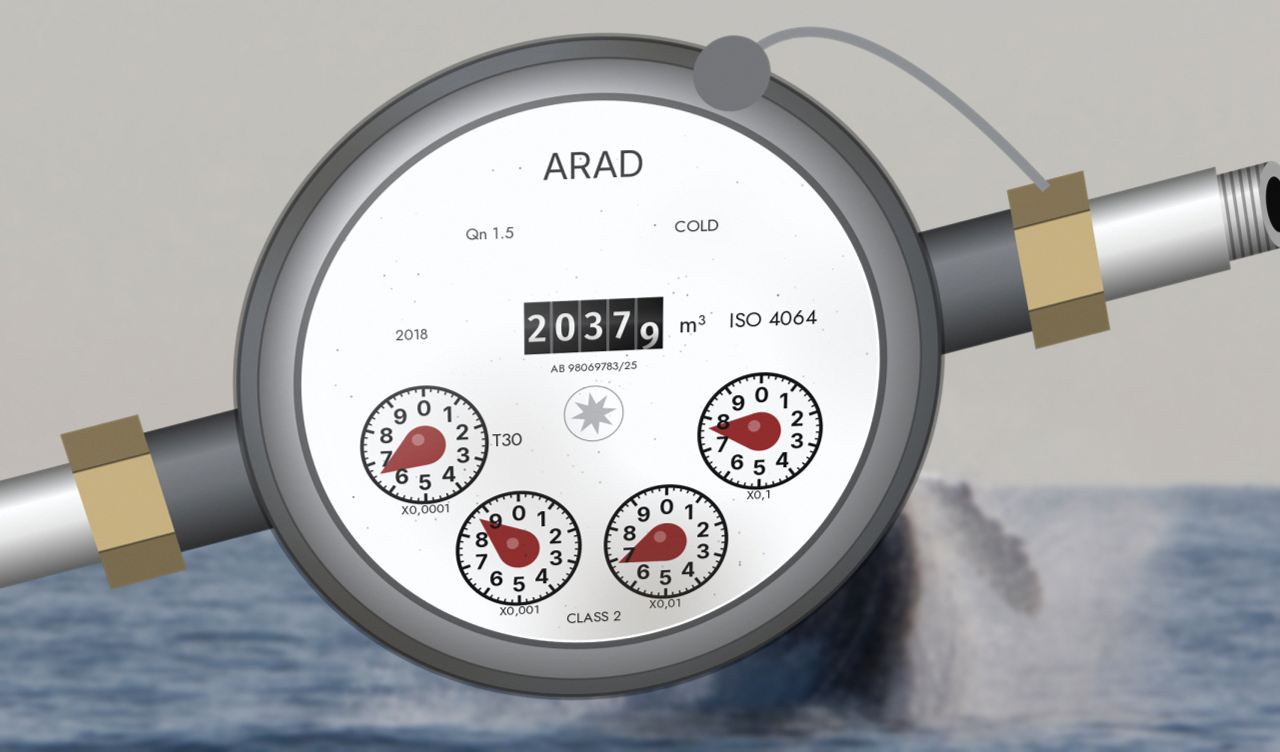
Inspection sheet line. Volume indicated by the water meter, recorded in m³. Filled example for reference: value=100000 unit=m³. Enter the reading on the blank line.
value=20378.7686 unit=m³
